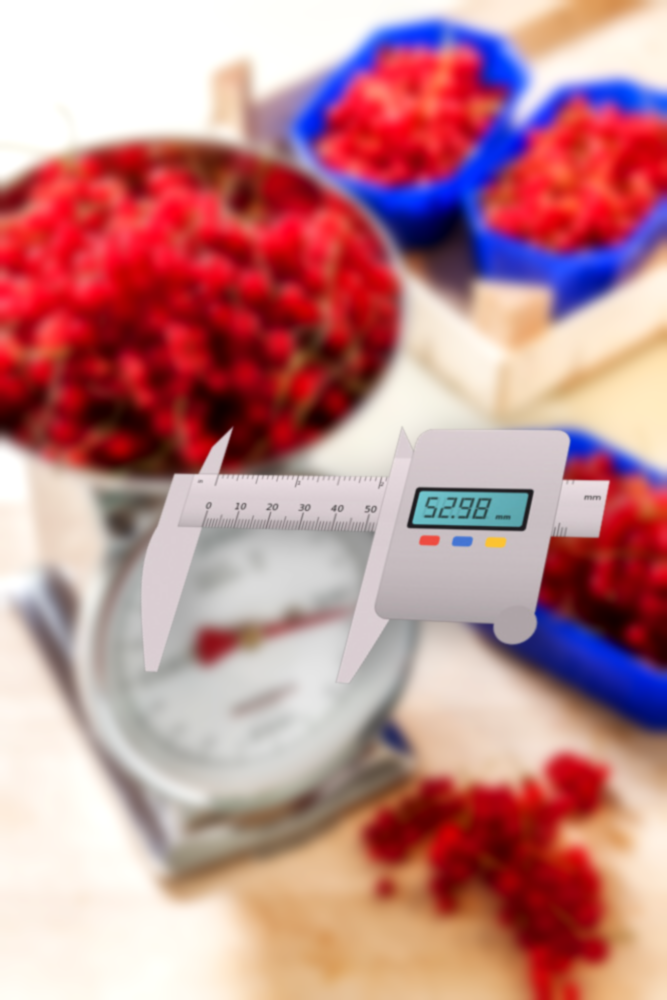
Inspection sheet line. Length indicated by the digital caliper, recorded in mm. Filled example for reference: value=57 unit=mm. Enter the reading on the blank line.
value=52.98 unit=mm
